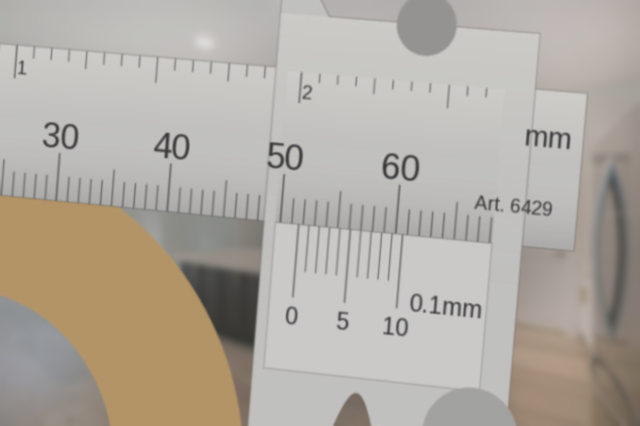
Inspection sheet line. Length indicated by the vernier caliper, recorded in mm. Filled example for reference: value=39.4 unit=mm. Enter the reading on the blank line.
value=51.6 unit=mm
